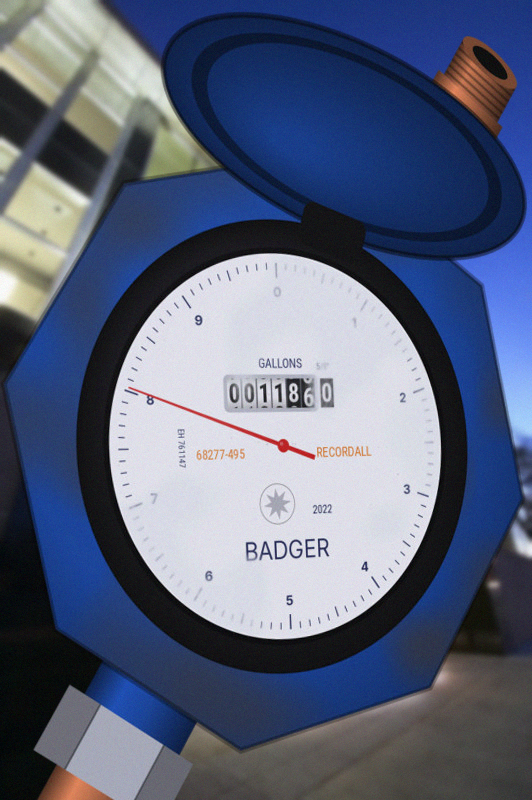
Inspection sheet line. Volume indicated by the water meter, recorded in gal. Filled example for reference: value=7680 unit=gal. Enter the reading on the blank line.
value=11858.0 unit=gal
